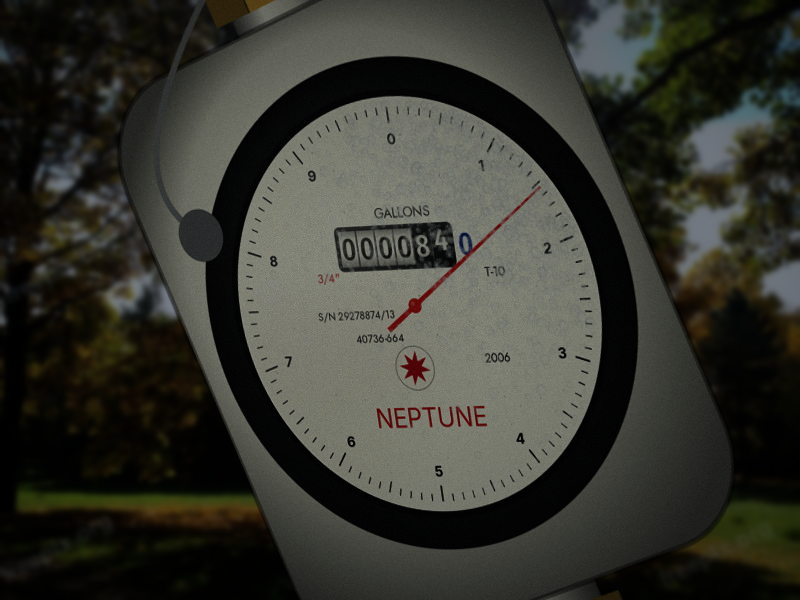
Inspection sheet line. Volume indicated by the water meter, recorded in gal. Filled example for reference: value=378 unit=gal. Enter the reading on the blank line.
value=841.5 unit=gal
